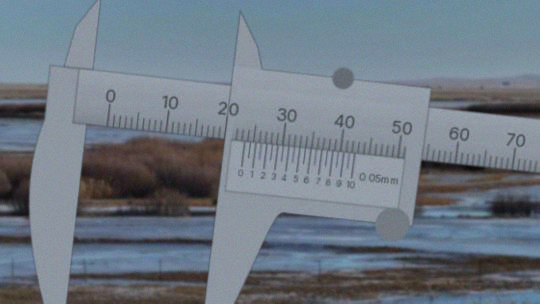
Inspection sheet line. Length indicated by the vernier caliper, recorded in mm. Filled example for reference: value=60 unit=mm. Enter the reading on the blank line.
value=23.5 unit=mm
